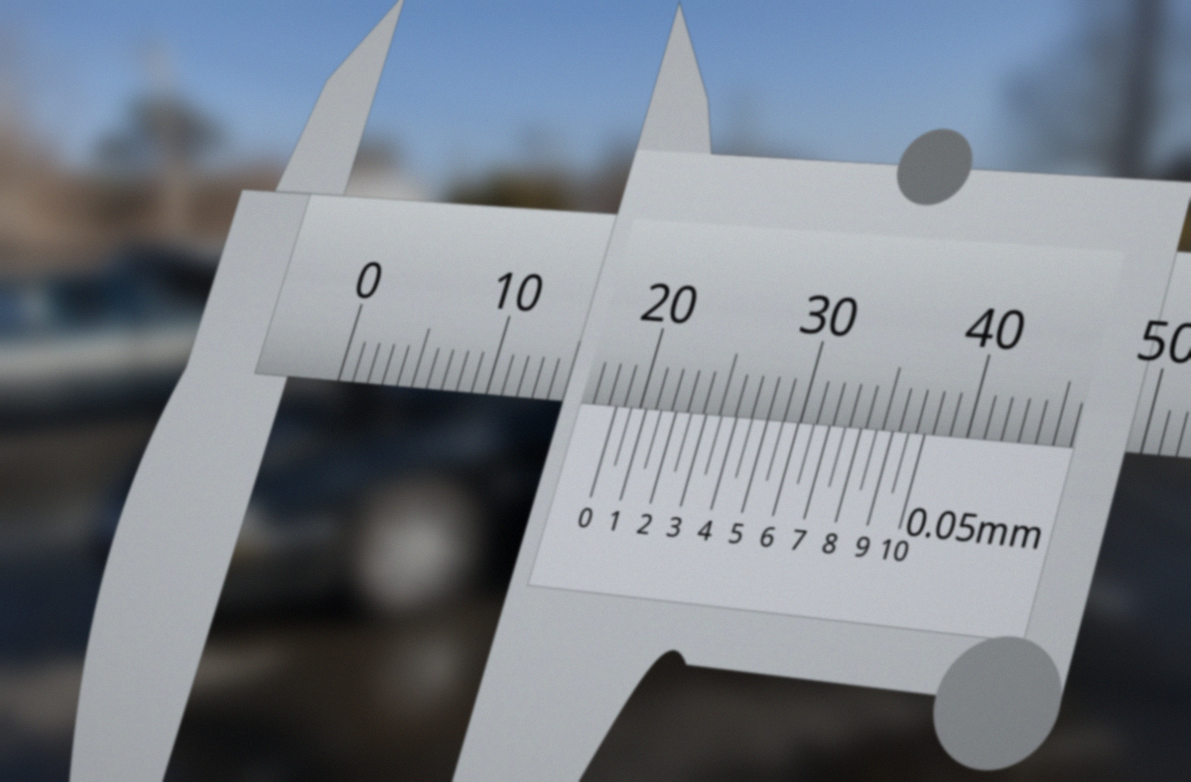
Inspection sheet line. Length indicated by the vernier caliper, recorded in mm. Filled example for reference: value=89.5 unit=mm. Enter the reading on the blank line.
value=18.5 unit=mm
